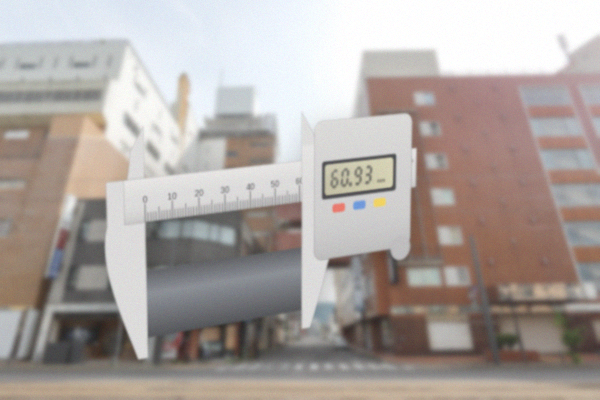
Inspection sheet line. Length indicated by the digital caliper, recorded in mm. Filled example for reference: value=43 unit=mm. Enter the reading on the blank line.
value=60.93 unit=mm
